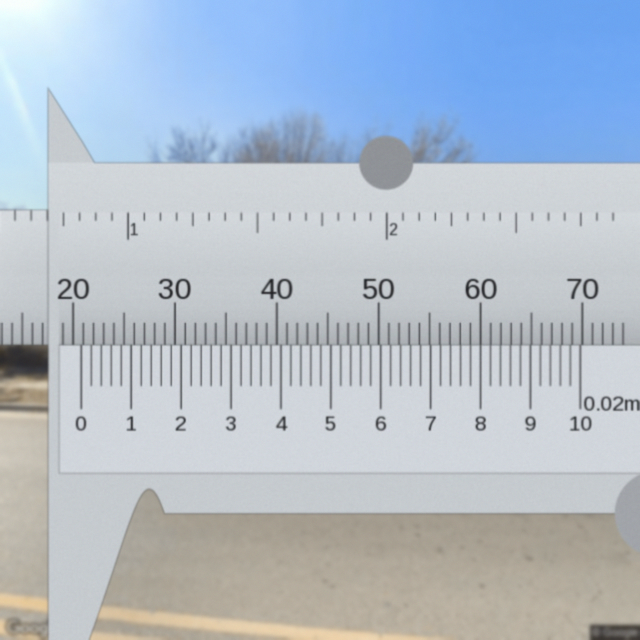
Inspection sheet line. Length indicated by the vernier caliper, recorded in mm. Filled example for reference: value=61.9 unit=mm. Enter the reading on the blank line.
value=20.8 unit=mm
